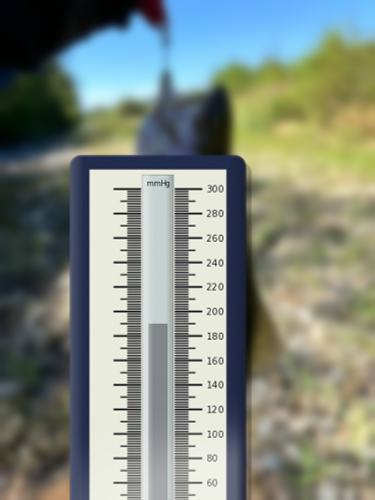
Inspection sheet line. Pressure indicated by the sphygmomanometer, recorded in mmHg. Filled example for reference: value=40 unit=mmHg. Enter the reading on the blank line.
value=190 unit=mmHg
